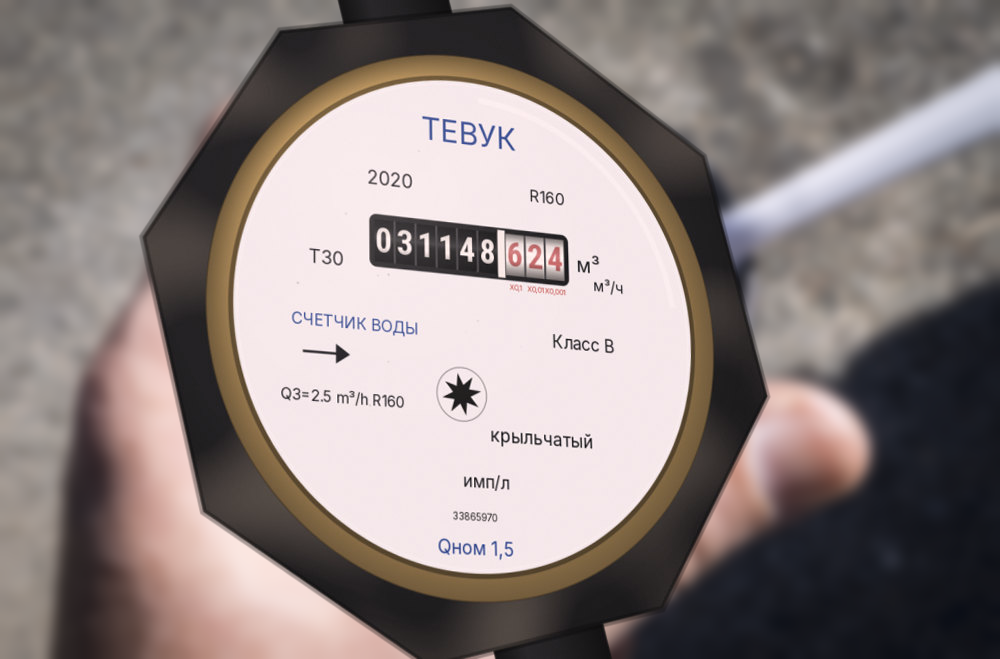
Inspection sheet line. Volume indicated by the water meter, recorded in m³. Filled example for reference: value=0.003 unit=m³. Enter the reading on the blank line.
value=31148.624 unit=m³
